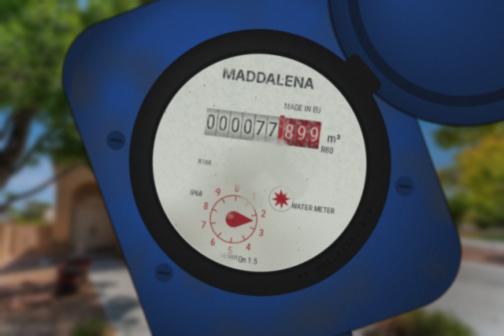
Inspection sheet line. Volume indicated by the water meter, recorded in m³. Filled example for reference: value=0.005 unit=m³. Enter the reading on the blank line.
value=77.8992 unit=m³
